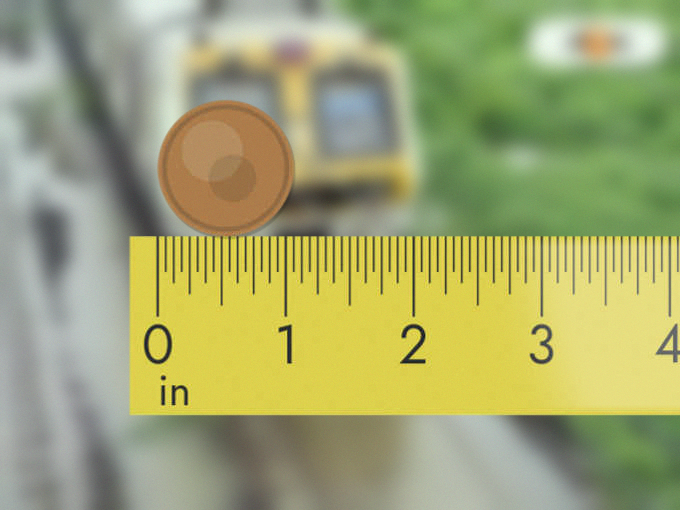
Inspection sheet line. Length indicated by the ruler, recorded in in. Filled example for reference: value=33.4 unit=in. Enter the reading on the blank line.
value=1.0625 unit=in
